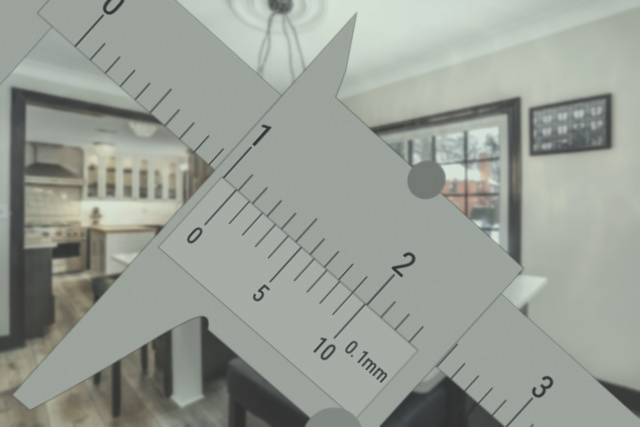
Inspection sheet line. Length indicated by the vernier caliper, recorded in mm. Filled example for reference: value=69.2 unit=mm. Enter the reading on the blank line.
value=10.9 unit=mm
